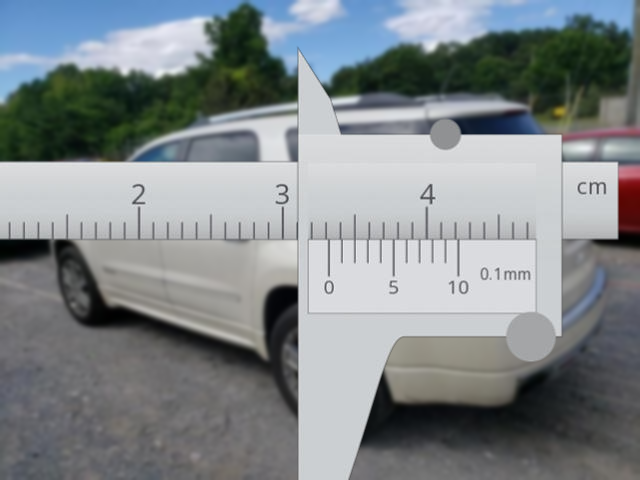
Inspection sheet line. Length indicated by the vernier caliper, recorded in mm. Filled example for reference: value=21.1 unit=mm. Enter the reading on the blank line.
value=33.2 unit=mm
